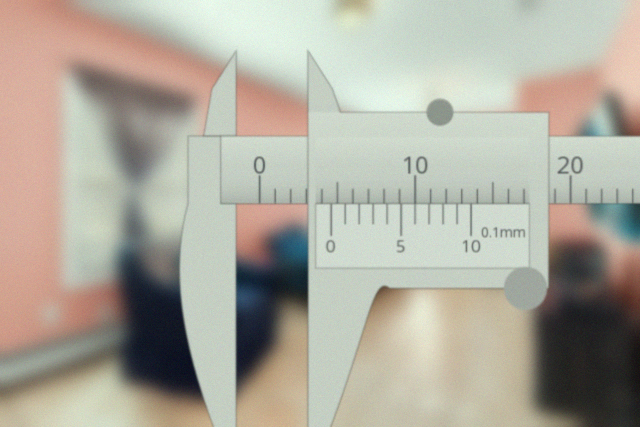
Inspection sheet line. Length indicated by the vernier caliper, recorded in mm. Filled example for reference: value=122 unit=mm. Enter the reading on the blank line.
value=4.6 unit=mm
